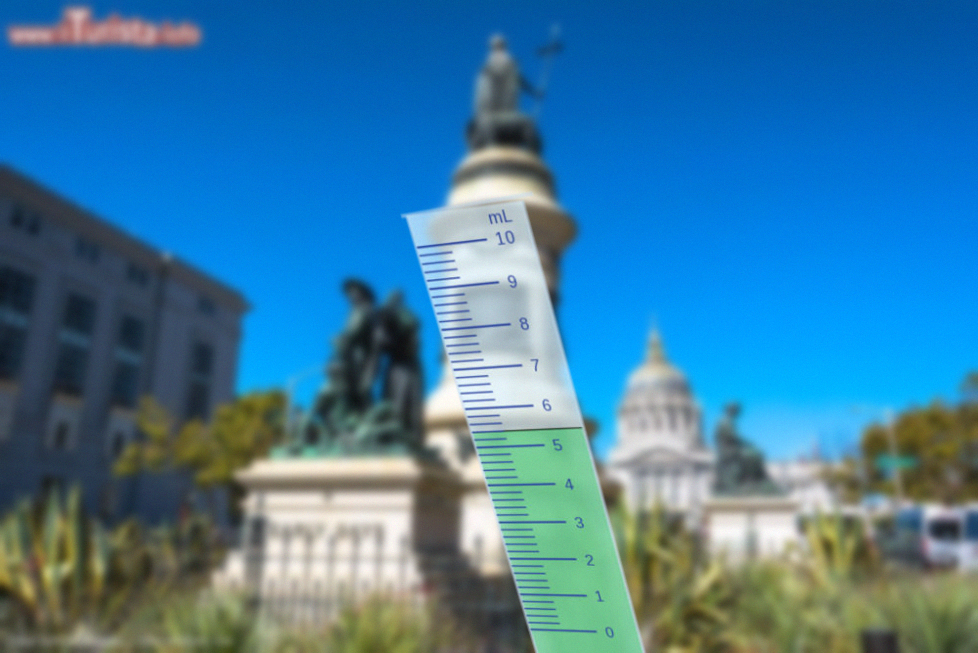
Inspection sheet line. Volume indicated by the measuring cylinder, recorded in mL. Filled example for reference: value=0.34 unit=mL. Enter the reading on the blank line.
value=5.4 unit=mL
